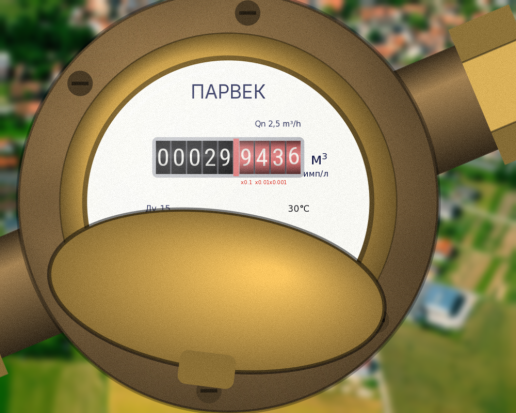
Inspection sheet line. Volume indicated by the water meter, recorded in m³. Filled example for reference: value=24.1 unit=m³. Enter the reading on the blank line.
value=29.9436 unit=m³
